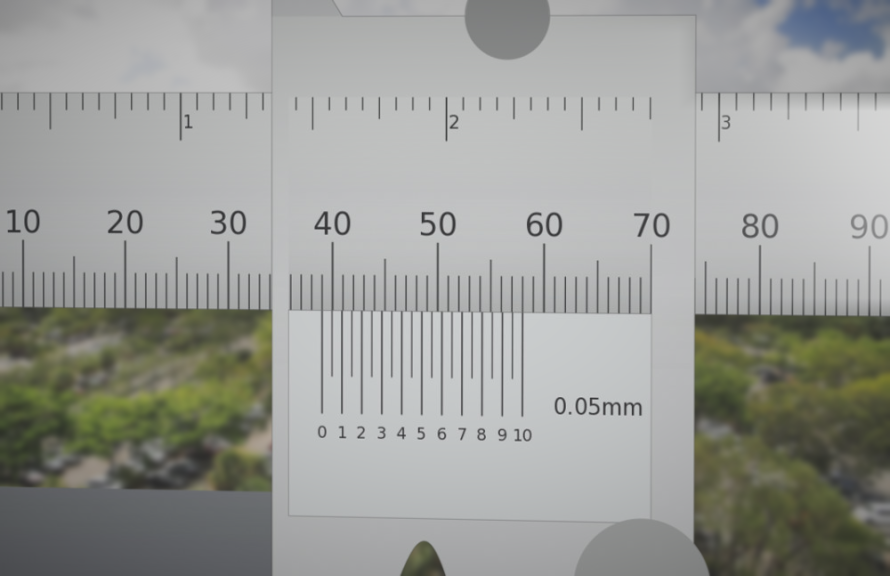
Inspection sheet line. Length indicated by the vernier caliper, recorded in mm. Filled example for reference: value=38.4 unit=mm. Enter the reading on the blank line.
value=39.0 unit=mm
